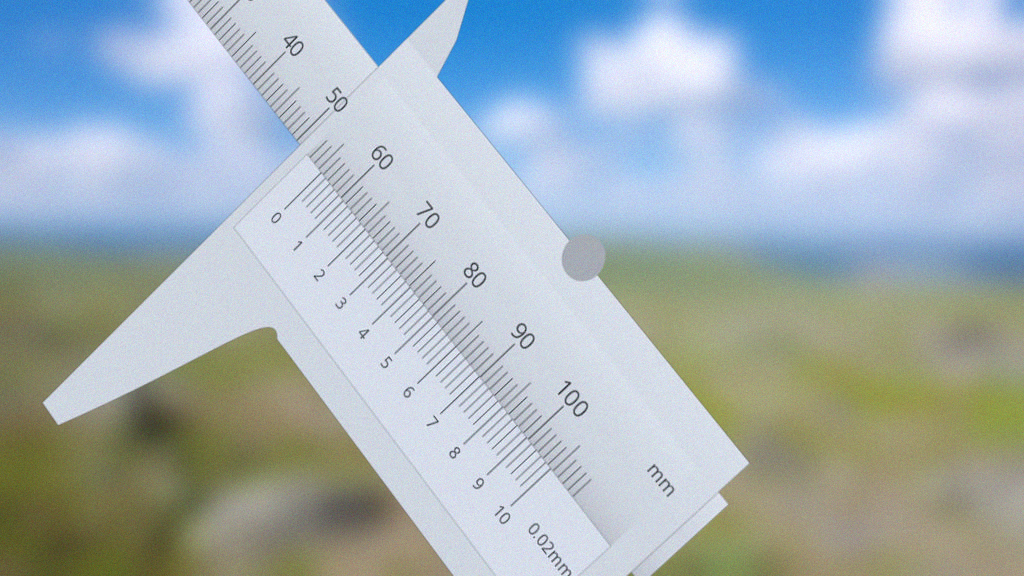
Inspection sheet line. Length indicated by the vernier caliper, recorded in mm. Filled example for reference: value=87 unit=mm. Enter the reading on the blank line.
value=55.6 unit=mm
